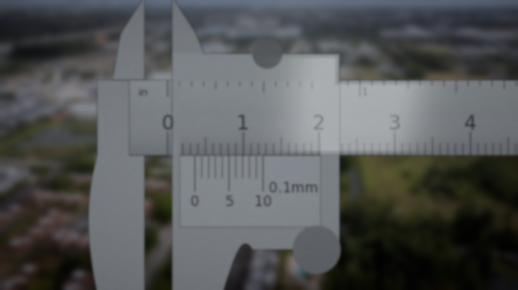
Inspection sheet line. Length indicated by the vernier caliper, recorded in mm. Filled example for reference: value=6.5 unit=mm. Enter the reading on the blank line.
value=3.6 unit=mm
